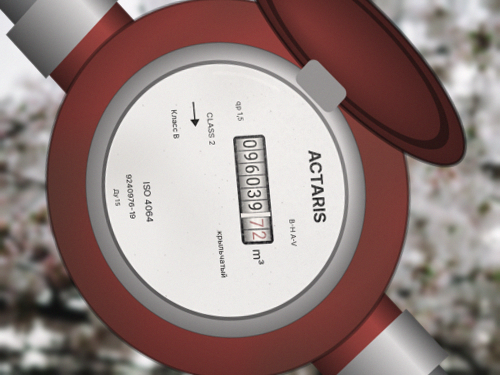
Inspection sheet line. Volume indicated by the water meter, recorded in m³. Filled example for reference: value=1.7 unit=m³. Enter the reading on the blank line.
value=96039.72 unit=m³
